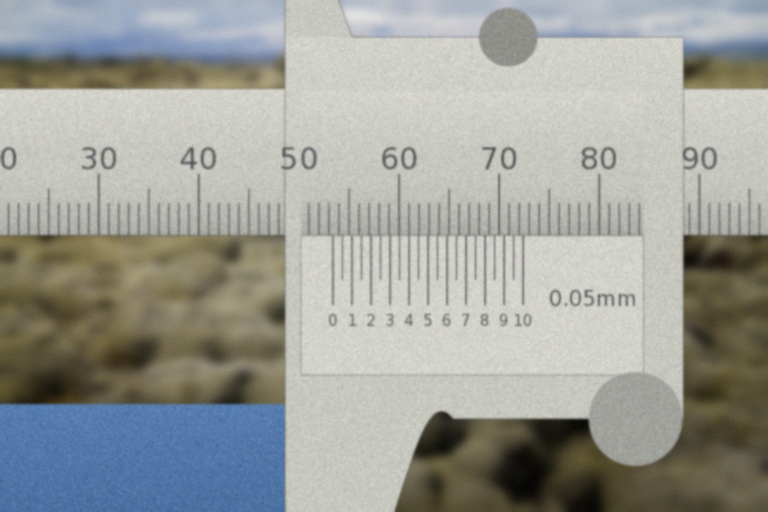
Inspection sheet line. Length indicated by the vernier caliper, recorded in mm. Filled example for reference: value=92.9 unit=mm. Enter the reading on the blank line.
value=53.4 unit=mm
